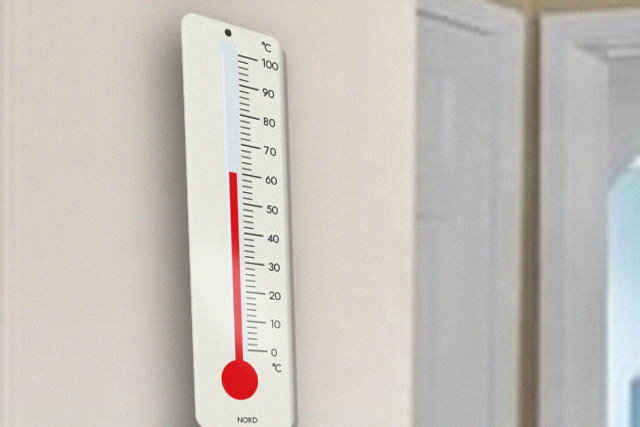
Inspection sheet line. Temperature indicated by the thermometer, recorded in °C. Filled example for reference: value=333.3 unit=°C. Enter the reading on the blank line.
value=60 unit=°C
